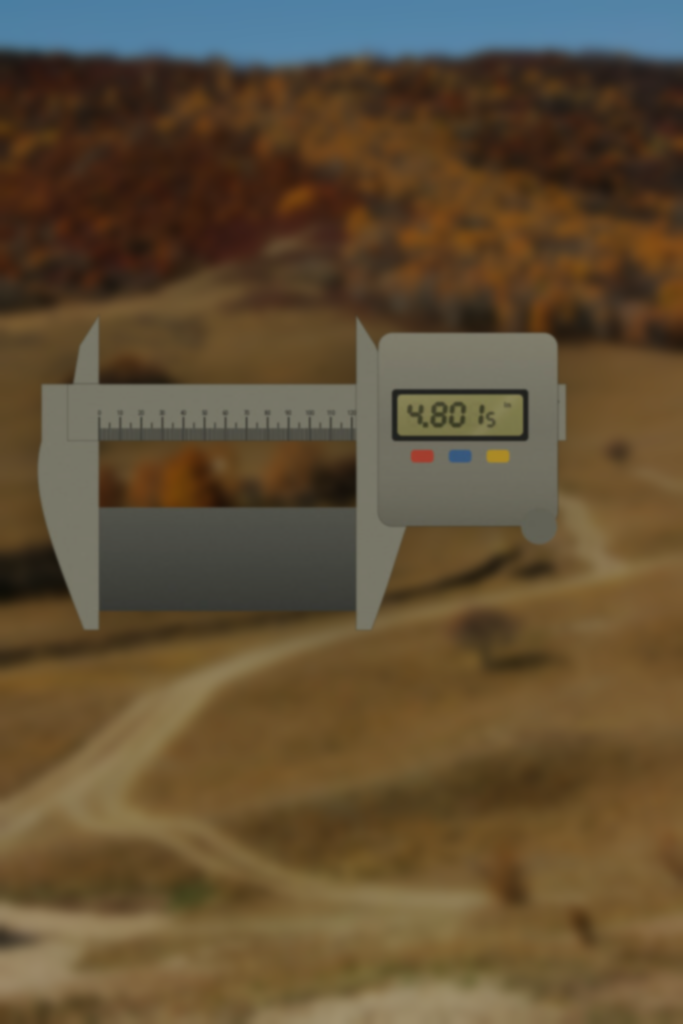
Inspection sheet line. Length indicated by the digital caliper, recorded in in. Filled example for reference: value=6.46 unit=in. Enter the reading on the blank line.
value=4.8015 unit=in
